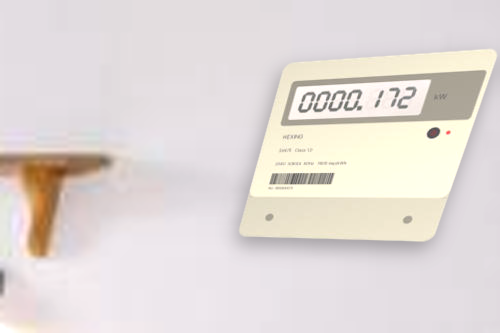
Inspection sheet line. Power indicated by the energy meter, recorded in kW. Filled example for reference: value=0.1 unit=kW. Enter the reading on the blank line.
value=0.172 unit=kW
